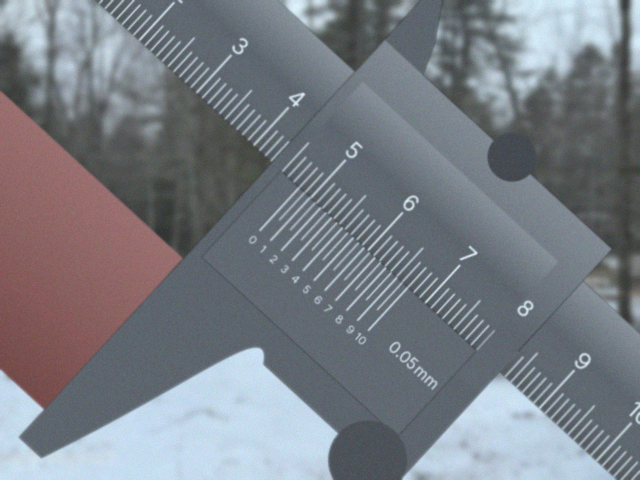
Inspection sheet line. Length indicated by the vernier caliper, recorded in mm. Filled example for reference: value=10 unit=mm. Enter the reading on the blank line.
value=48.0 unit=mm
